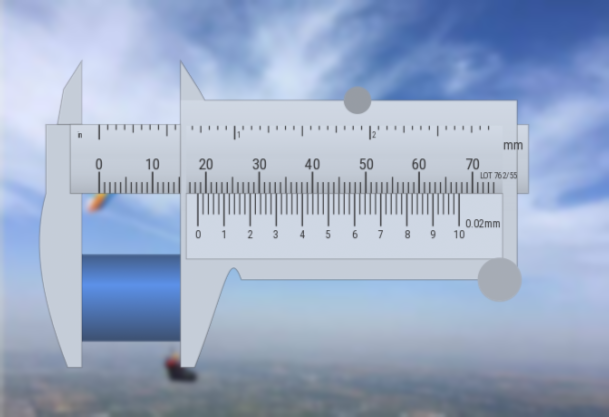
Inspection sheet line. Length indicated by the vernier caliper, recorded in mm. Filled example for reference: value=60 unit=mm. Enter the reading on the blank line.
value=18.5 unit=mm
